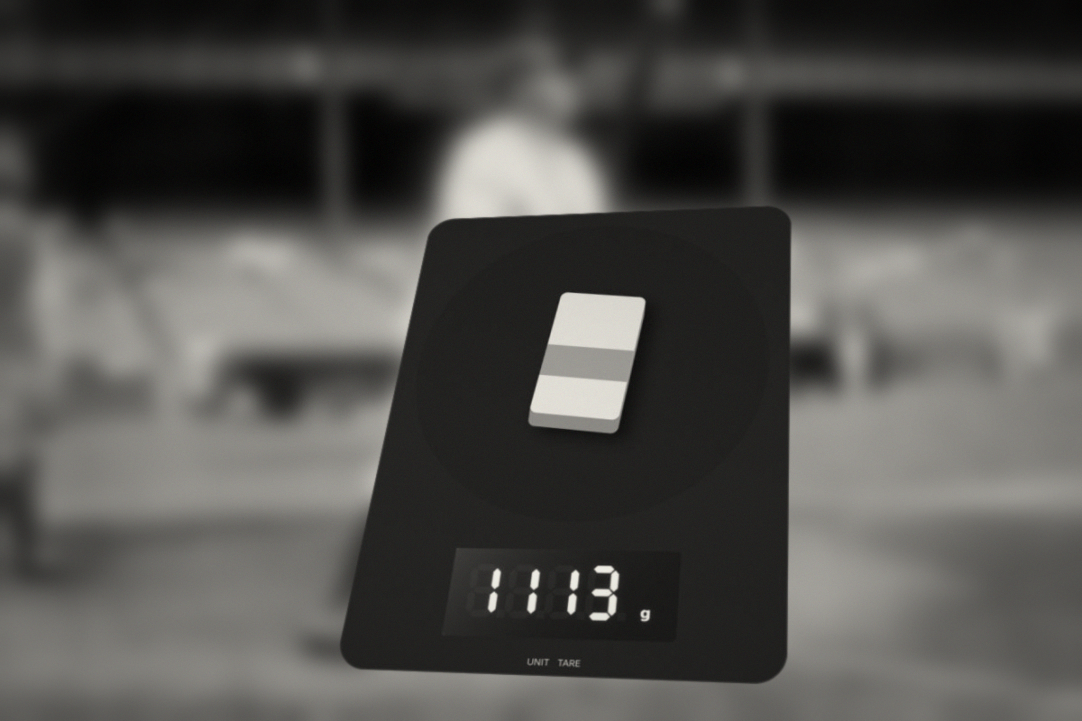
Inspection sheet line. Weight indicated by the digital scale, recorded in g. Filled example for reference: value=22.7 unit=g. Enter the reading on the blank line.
value=1113 unit=g
